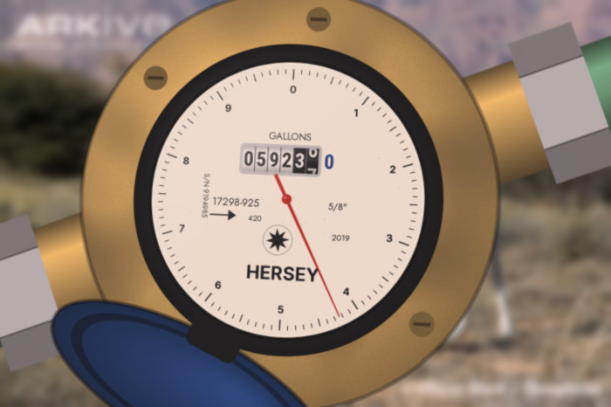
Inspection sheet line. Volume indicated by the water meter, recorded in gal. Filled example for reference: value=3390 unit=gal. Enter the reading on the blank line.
value=592364.2 unit=gal
